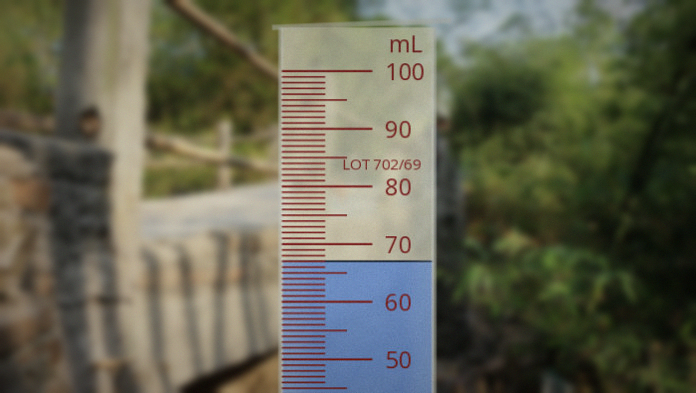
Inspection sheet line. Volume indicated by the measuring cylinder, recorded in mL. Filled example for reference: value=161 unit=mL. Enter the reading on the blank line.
value=67 unit=mL
